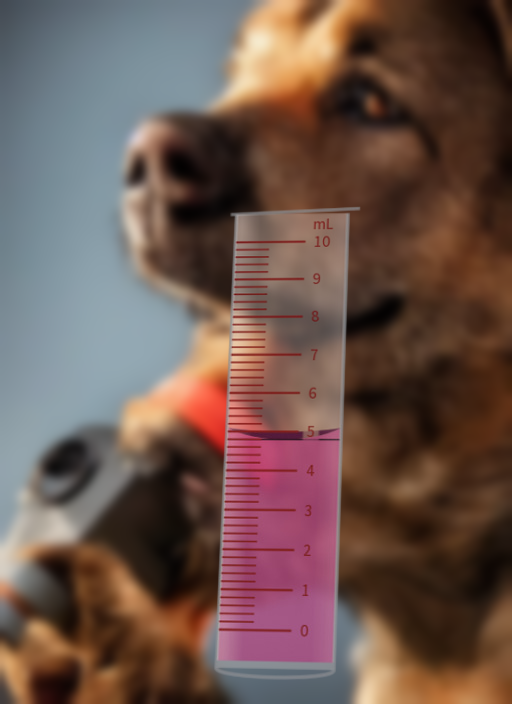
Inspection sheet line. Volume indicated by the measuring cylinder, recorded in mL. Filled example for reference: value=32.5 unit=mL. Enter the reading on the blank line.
value=4.8 unit=mL
